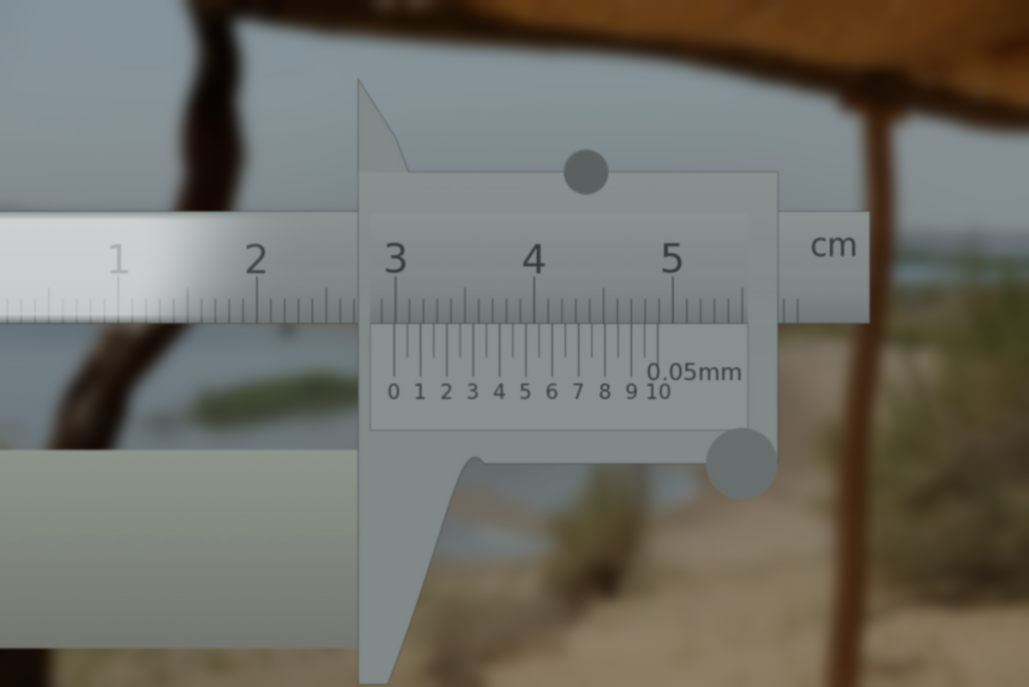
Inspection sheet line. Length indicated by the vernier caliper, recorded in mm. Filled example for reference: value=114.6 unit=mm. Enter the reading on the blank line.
value=29.9 unit=mm
